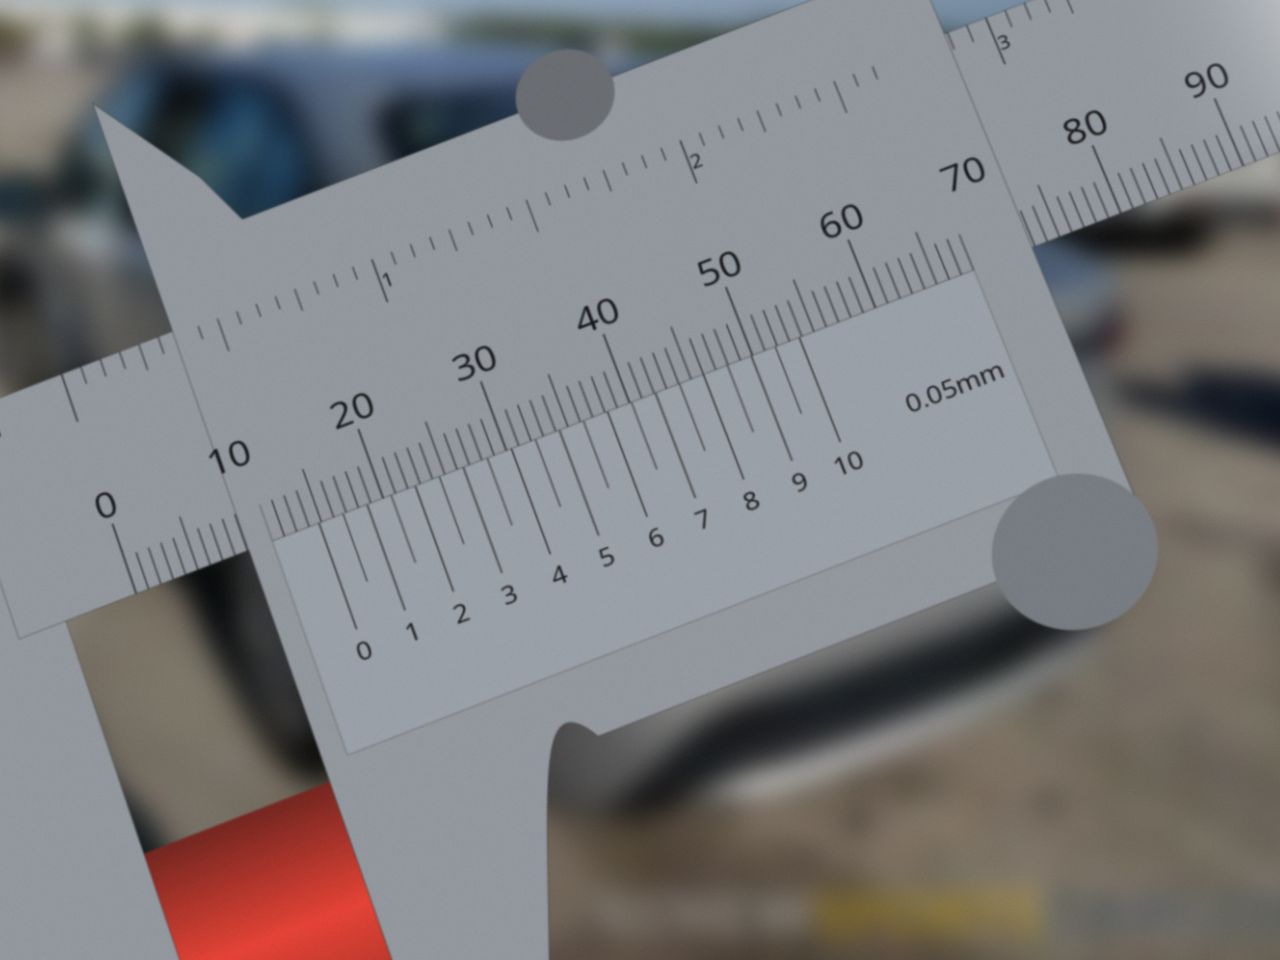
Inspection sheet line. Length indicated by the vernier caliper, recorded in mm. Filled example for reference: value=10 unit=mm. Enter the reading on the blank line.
value=14.8 unit=mm
